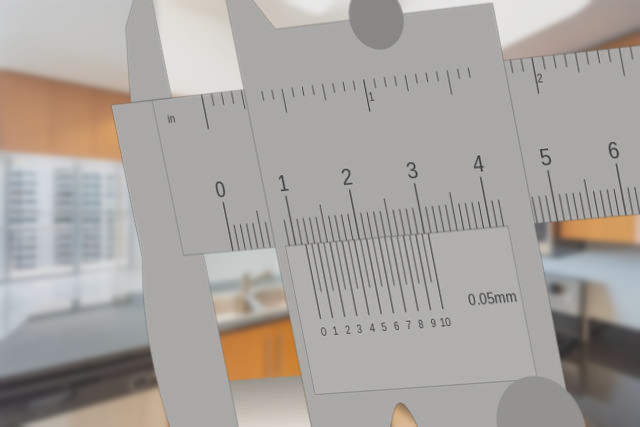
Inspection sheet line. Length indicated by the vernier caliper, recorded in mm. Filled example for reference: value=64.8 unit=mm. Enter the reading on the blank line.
value=11.6 unit=mm
